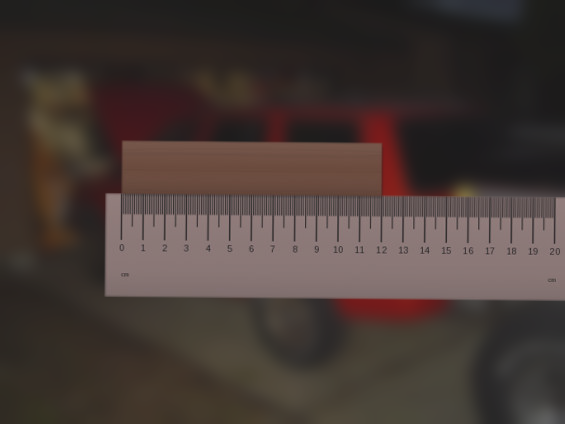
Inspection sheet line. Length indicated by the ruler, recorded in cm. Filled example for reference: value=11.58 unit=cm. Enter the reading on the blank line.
value=12 unit=cm
